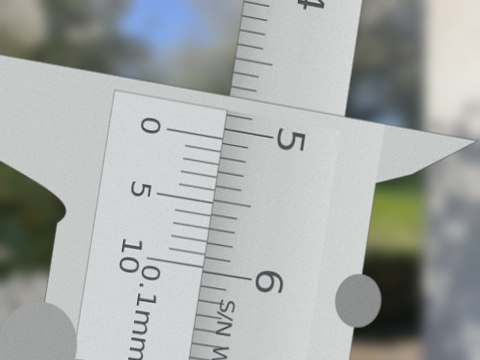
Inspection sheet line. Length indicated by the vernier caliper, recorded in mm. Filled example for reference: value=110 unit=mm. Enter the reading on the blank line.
value=50.7 unit=mm
